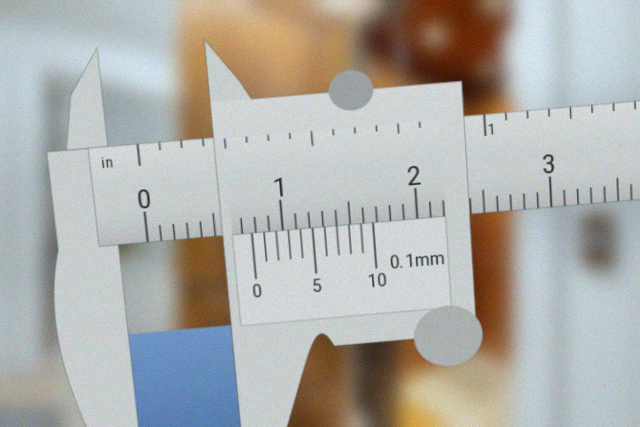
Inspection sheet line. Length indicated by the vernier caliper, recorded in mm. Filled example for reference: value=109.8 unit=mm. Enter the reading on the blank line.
value=7.7 unit=mm
